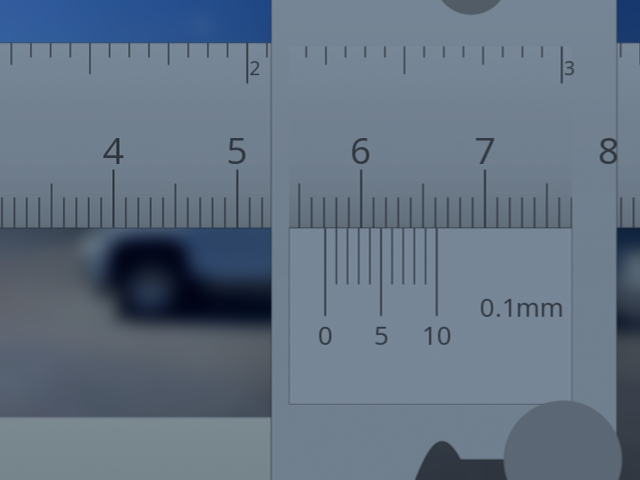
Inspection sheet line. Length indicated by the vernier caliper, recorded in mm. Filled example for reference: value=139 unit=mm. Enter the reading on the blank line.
value=57.1 unit=mm
